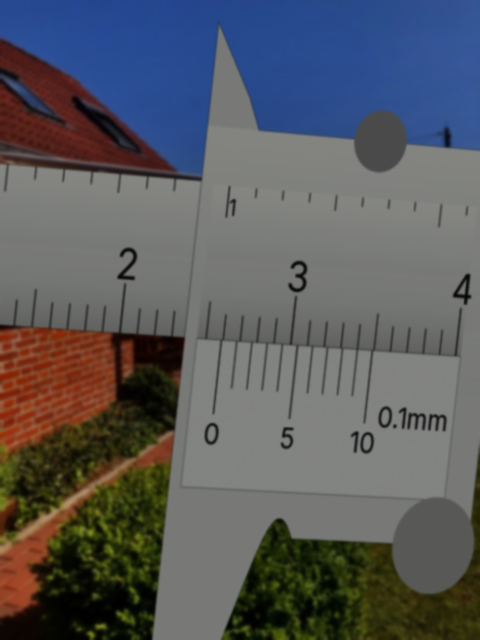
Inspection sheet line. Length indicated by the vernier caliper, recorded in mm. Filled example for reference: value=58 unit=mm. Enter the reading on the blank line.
value=25.9 unit=mm
